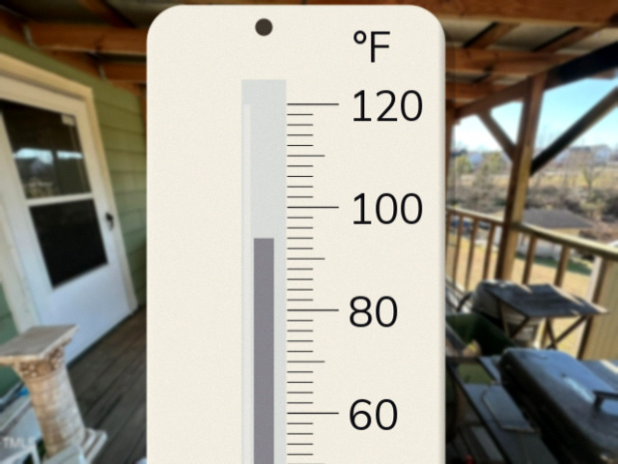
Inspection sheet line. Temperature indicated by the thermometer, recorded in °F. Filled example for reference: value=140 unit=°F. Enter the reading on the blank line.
value=94 unit=°F
